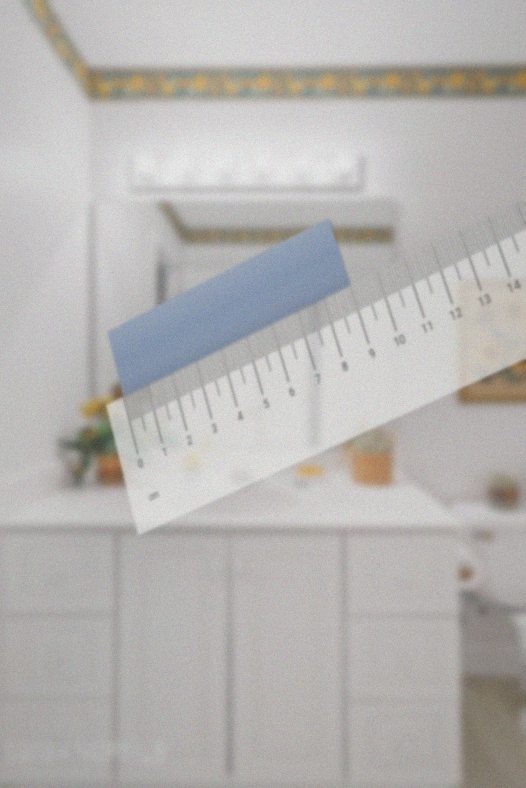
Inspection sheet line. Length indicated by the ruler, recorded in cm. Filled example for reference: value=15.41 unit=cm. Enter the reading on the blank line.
value=9 unit=cm
